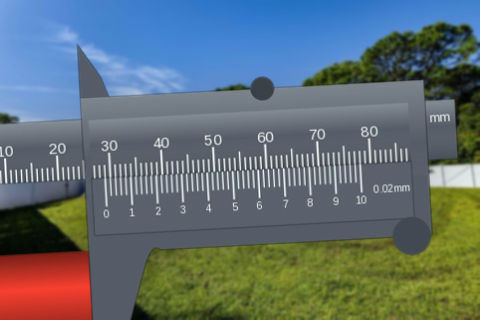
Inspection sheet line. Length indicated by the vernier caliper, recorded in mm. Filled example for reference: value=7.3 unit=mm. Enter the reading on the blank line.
value=29.0 unit=mm
